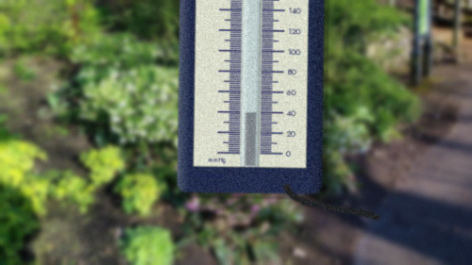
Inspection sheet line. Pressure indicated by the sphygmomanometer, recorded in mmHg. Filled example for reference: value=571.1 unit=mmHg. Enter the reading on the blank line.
value=40 unit=mmHg
